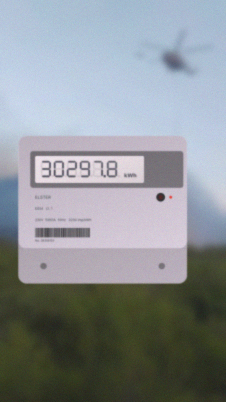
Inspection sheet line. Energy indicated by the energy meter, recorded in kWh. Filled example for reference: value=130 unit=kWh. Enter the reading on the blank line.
value=30297.8 unit=kWh
